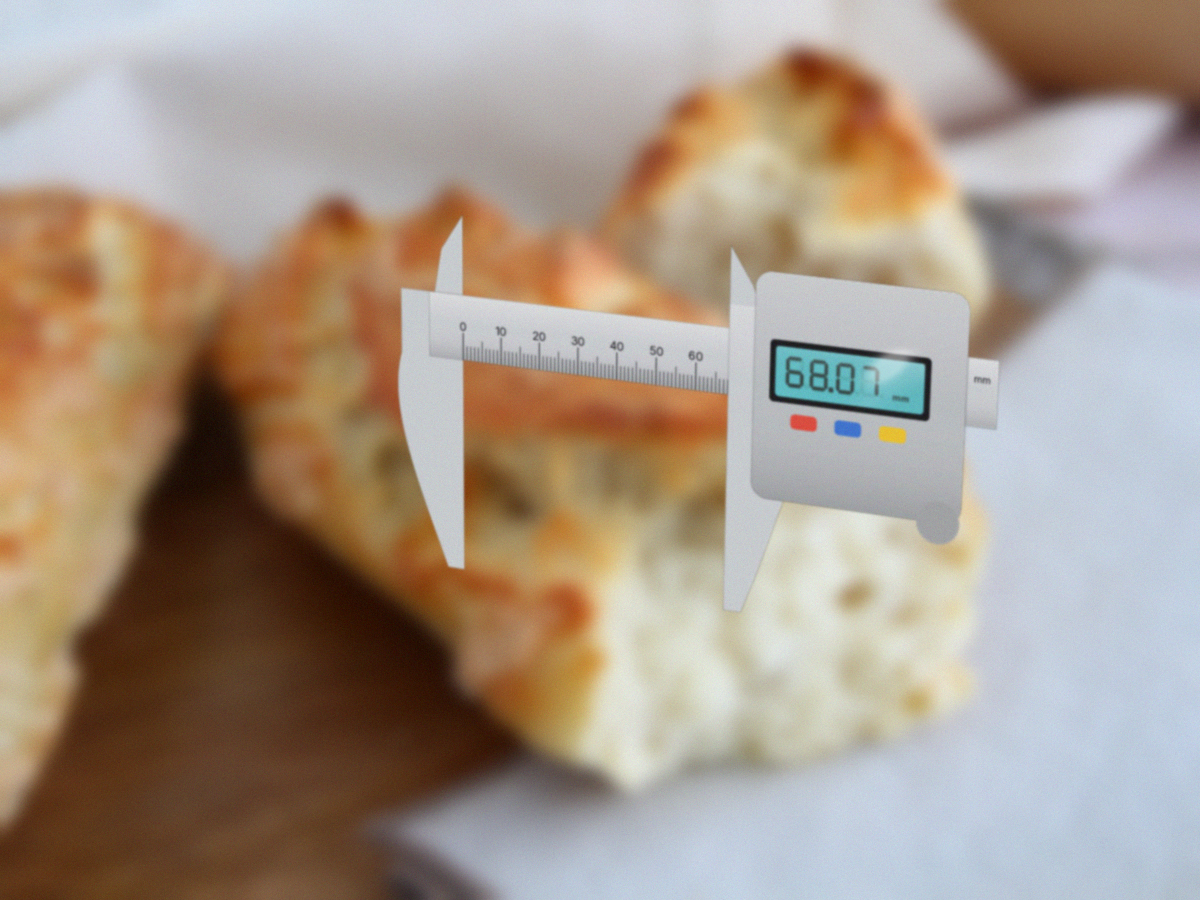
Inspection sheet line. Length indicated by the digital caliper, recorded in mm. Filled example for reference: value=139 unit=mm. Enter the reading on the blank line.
value=68.07 unit=mm
